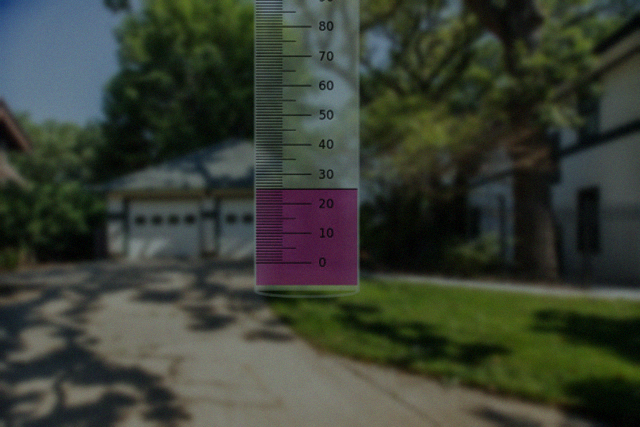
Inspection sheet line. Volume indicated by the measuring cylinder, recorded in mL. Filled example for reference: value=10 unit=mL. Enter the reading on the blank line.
value=25 unit=mL
